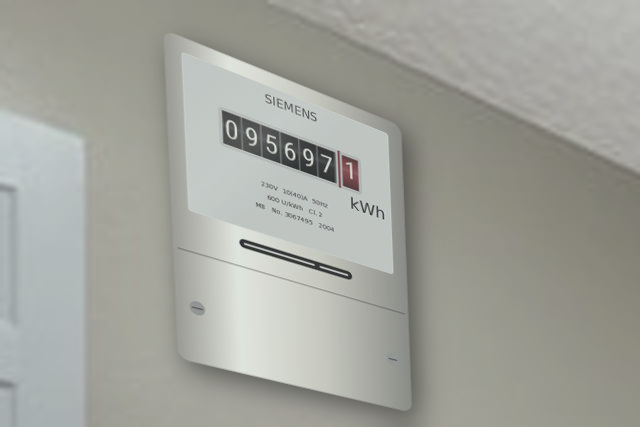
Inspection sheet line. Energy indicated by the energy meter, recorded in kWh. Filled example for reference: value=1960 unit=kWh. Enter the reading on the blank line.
value=95697.1 unit=kWh
